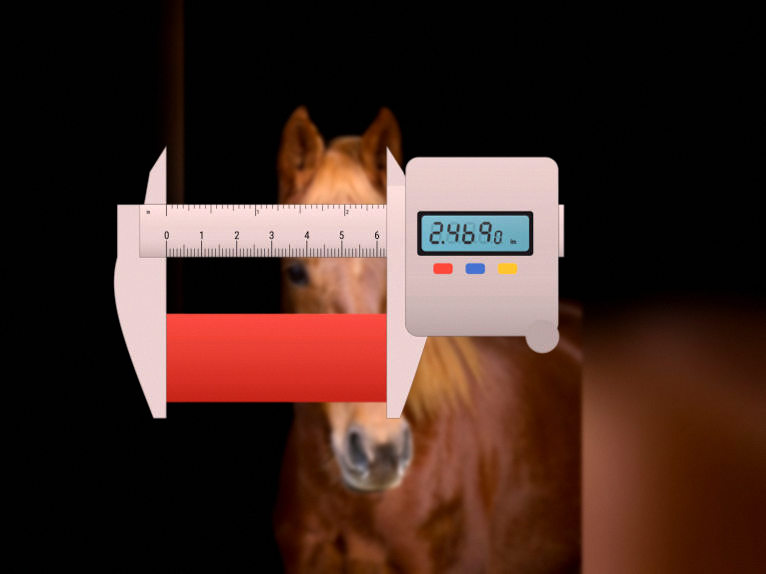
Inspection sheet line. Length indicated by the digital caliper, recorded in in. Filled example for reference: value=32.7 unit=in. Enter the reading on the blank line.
value=2.4690 unit=in
